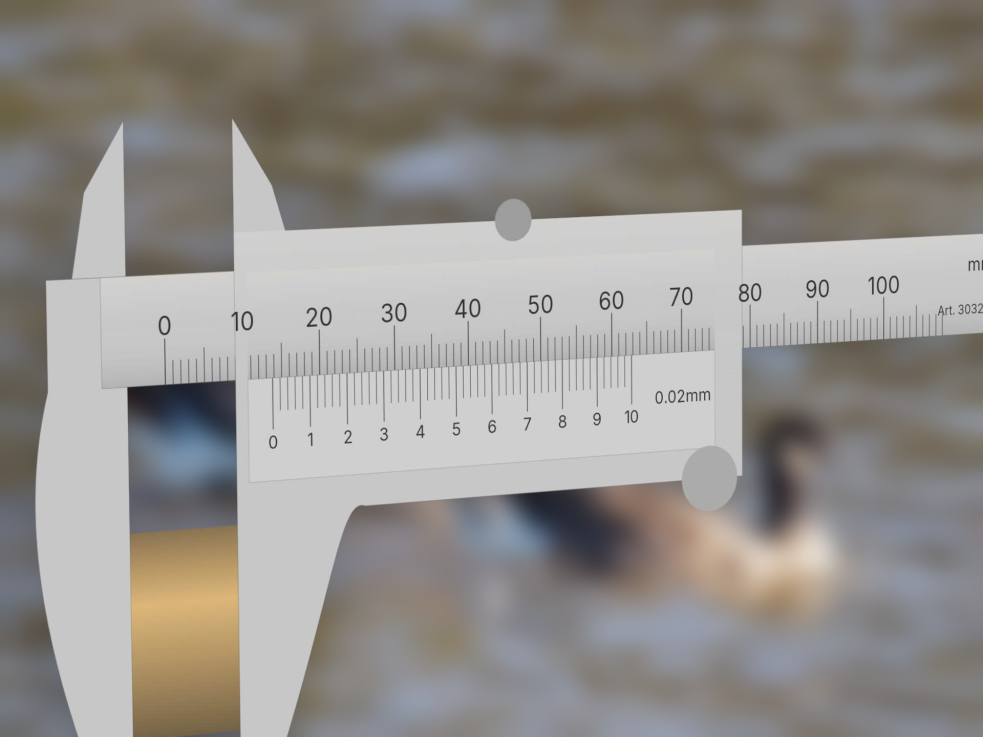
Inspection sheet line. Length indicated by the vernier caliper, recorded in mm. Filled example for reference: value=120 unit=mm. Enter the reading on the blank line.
value=13.8 unit=mm
